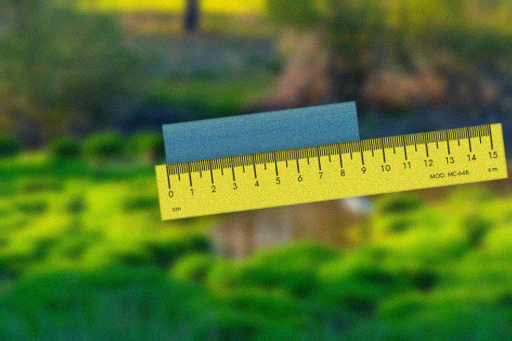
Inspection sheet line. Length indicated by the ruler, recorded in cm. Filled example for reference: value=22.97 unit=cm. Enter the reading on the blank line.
value=9 unit=cm
